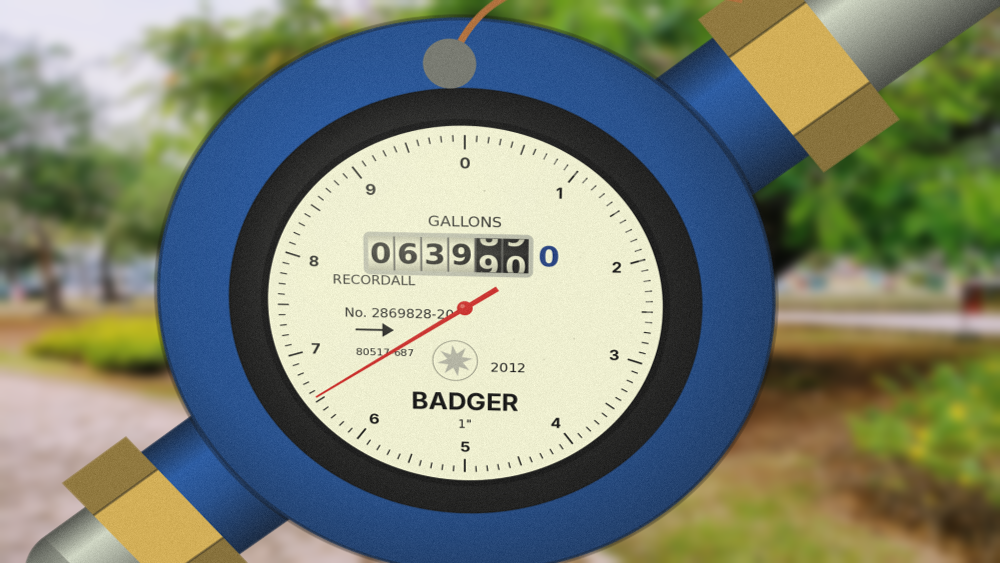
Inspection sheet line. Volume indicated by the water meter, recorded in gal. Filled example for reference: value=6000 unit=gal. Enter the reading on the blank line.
value=639896.5 unit=gal
